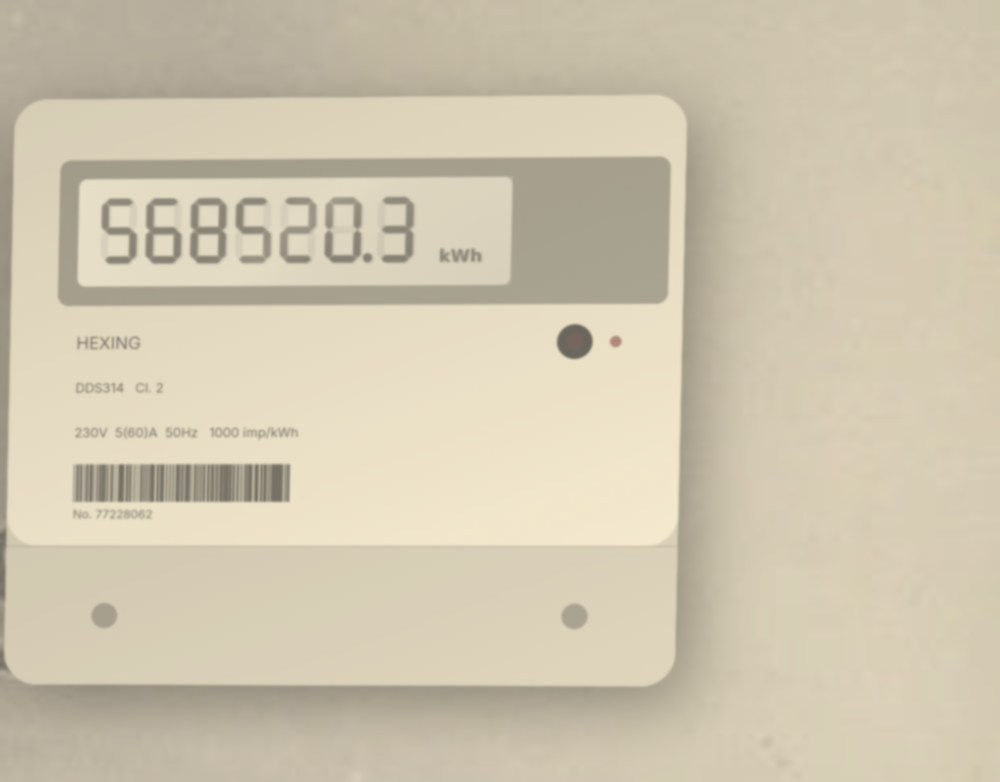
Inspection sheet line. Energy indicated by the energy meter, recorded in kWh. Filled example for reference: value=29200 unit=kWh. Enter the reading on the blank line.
value=568520.3 unit=kWh
